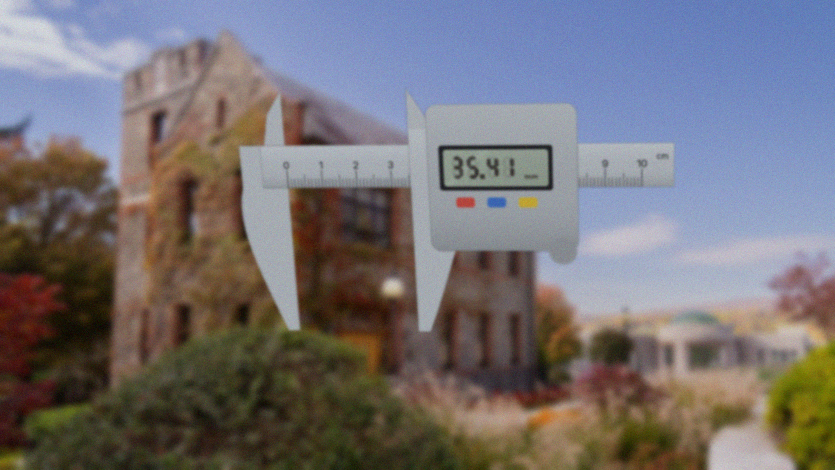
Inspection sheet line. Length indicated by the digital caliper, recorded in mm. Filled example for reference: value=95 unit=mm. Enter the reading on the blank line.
value=35.41 unit=mm
